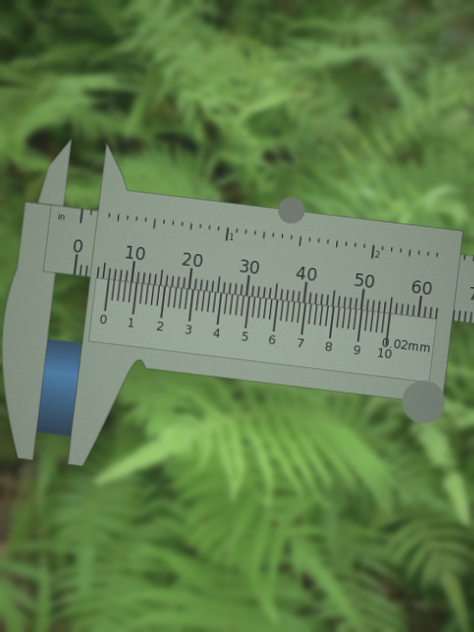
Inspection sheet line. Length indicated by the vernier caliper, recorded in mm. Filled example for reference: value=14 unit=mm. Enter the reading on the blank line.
value=6.0 unit=mm
